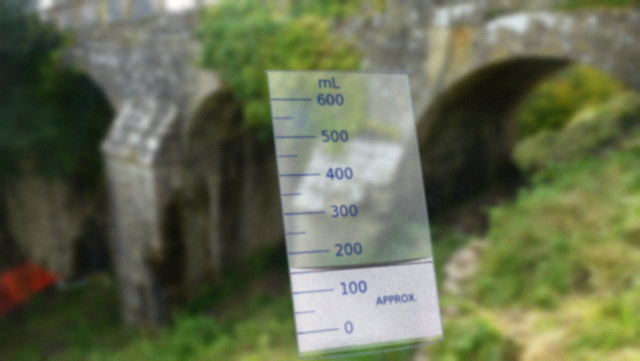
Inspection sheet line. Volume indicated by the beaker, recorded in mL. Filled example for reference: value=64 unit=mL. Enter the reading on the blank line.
value=150 unit=mL
